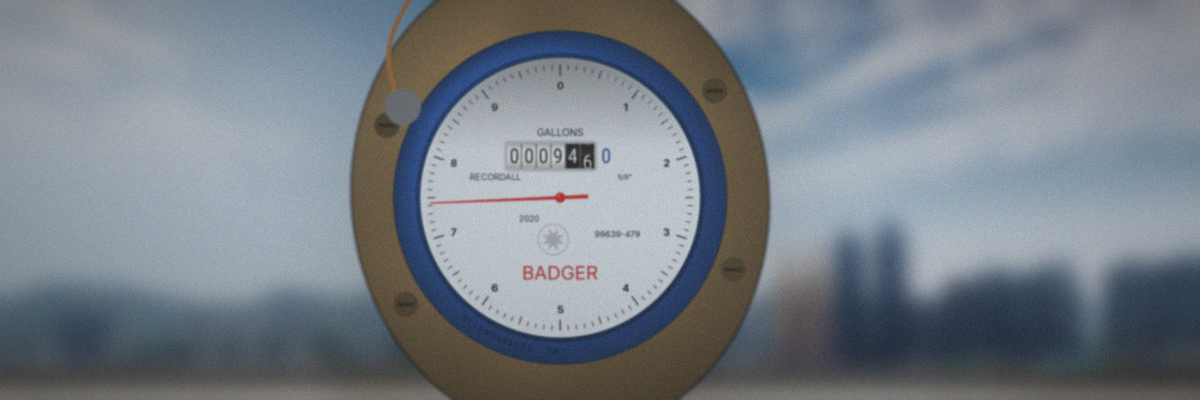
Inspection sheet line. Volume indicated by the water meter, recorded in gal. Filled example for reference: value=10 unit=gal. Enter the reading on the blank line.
value=9457.4 unit=gal
